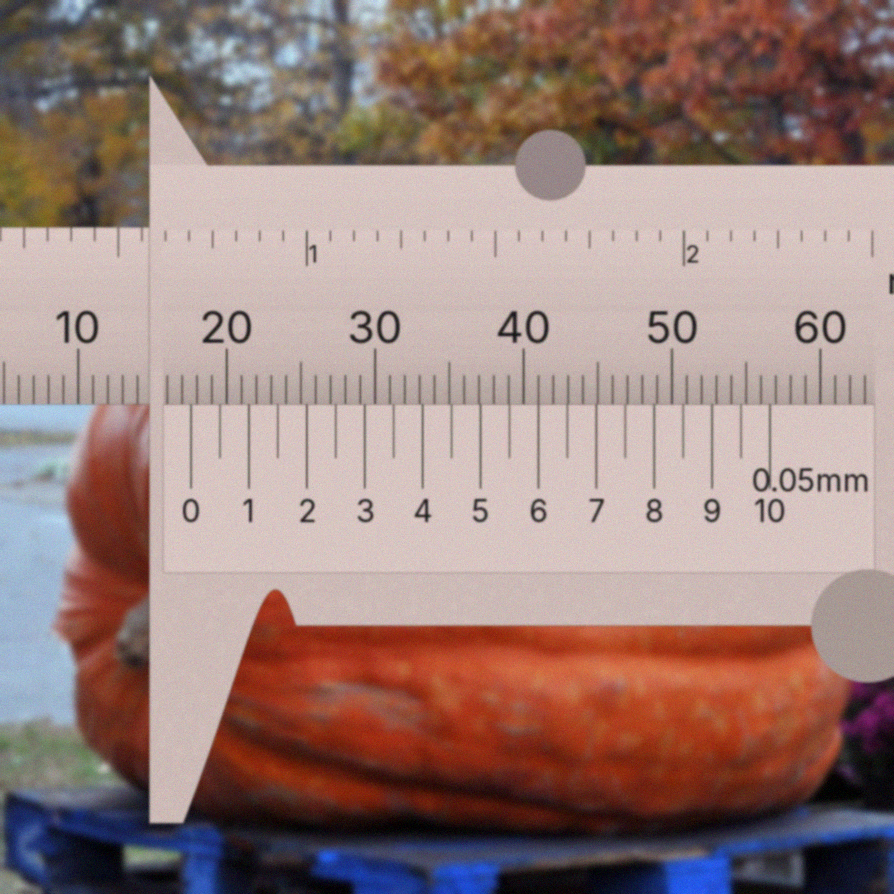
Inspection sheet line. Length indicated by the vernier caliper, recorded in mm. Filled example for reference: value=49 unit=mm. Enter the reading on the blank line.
value=17.6 unit=mm
